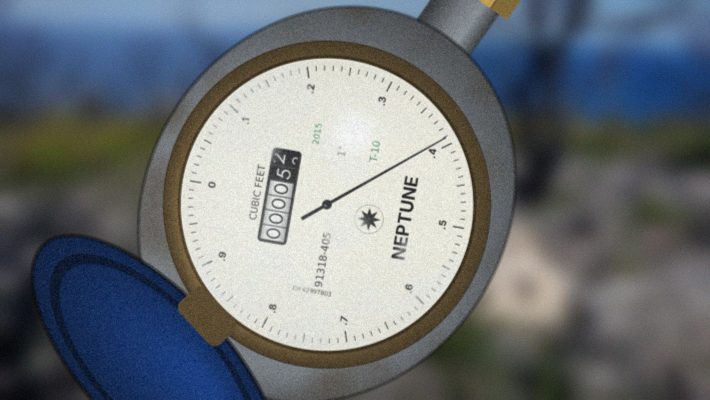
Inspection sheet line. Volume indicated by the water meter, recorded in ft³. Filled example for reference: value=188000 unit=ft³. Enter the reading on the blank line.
value=52.39 unit=ft³
